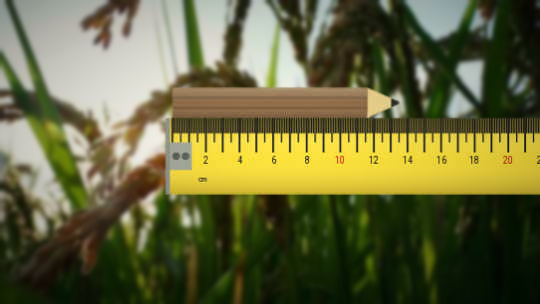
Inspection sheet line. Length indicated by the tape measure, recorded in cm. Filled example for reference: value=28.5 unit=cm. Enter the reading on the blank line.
value=13.5 unit=cm
